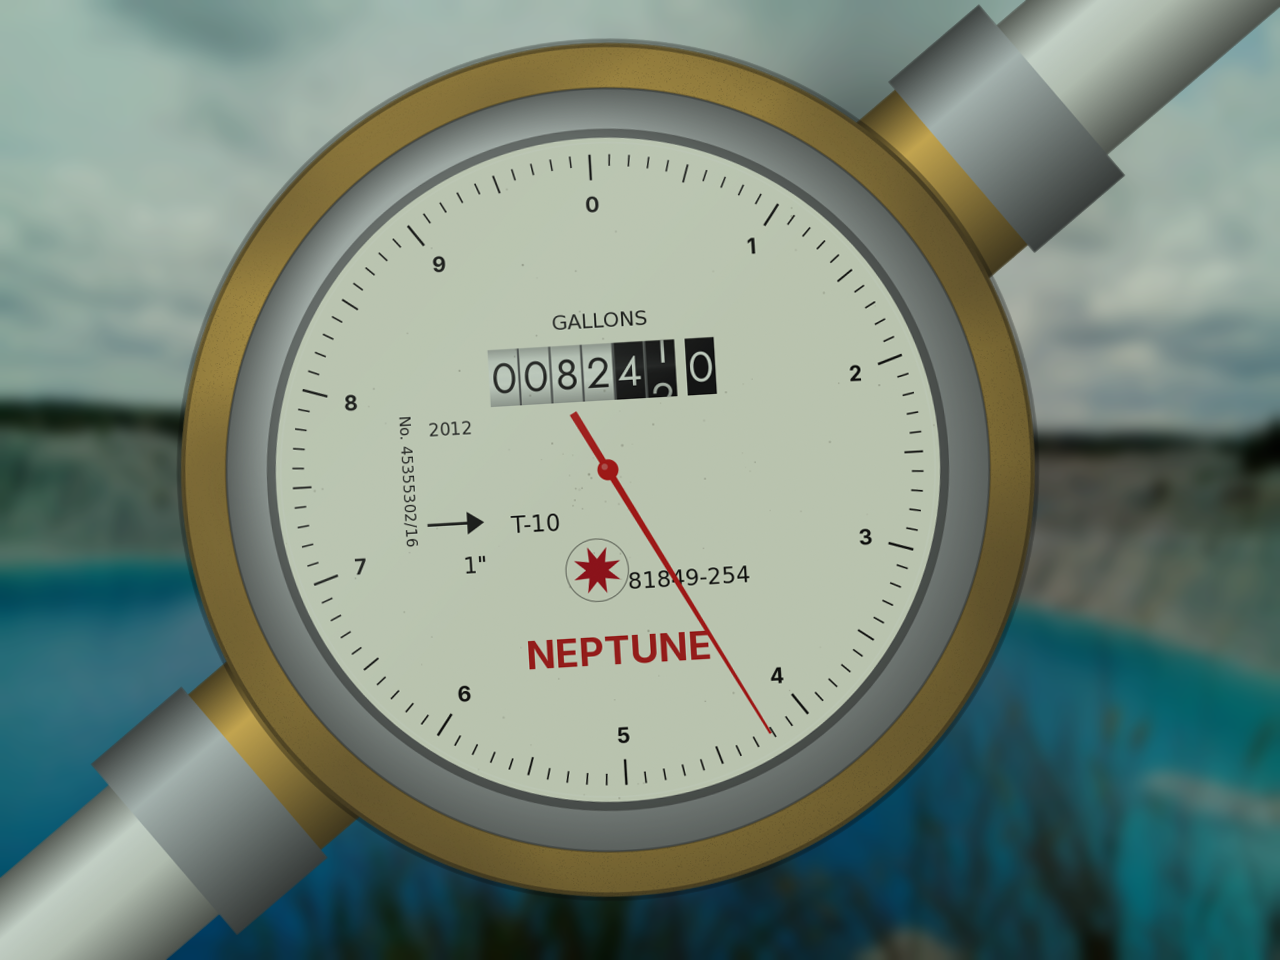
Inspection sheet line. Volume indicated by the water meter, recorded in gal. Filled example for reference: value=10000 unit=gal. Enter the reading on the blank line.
value=82414.2 unit=gal
